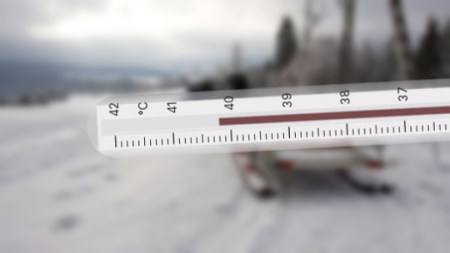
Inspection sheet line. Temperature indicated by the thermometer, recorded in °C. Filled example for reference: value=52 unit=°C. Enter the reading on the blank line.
value=40.2 unit=°C
